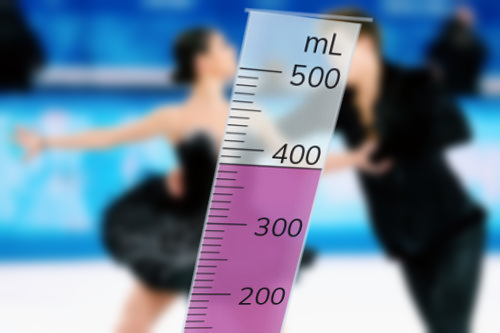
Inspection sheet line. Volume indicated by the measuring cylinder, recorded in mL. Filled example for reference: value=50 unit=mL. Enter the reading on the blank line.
value=380 unit=mL
